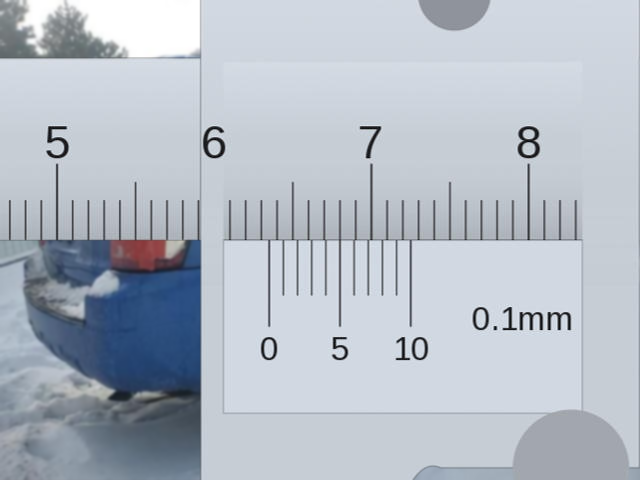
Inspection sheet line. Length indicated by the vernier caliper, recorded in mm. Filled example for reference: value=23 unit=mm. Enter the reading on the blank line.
value=63.5 unit=mm
